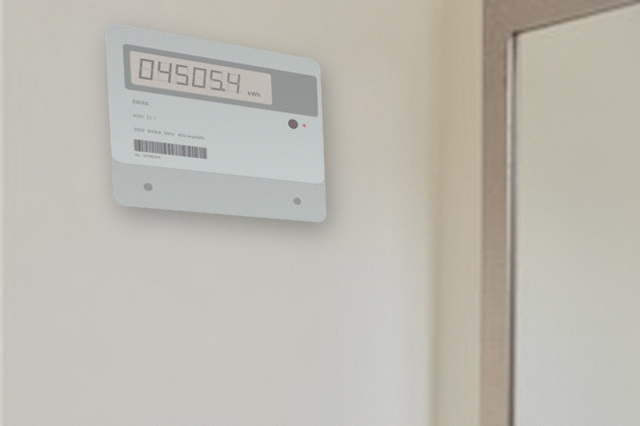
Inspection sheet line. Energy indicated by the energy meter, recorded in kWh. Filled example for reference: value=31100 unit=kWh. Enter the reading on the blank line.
value=4505.4 unit=kWh
